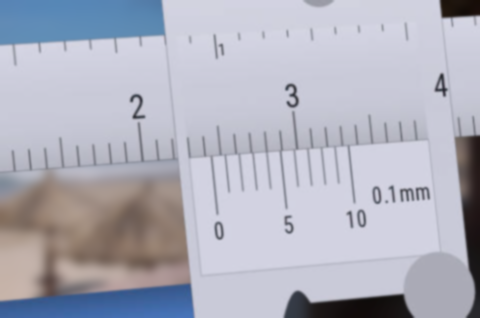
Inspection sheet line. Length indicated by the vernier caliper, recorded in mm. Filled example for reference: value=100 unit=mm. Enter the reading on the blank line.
value=24.4 unit=mm
